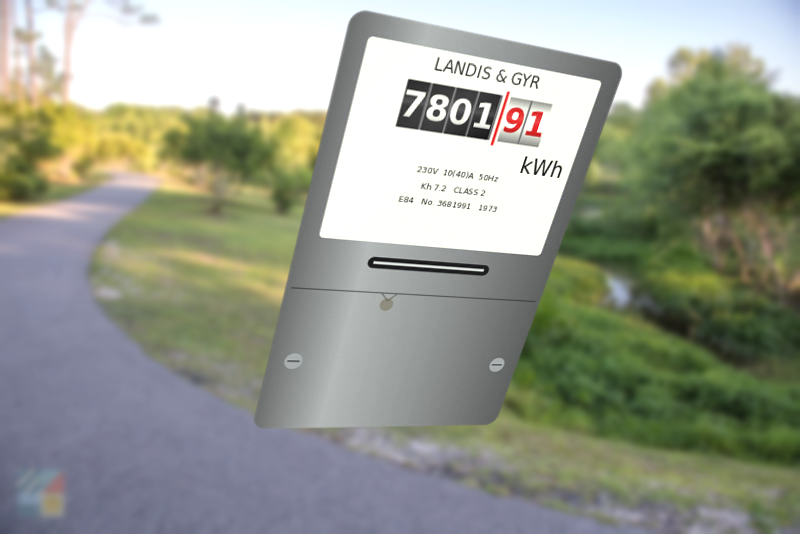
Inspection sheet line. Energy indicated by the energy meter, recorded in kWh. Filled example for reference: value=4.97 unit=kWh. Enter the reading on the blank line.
value=7801.91 unit=kWh
